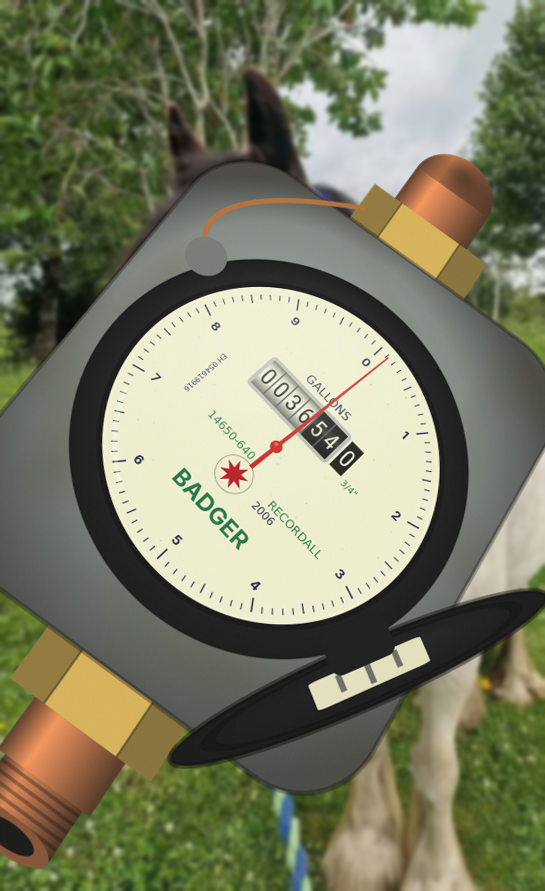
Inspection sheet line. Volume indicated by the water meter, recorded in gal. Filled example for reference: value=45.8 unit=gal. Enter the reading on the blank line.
value=36540.1 unit=gal
